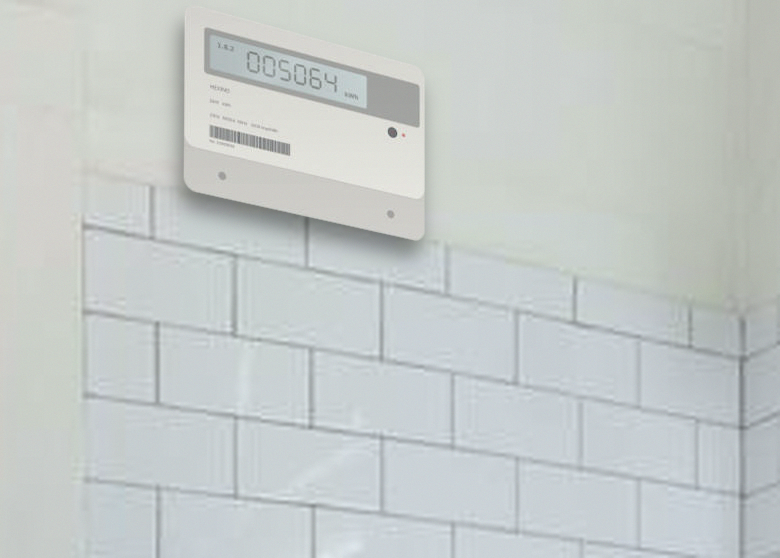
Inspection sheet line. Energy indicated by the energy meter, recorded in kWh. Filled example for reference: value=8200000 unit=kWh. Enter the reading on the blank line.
value=5064 unit=kWh
